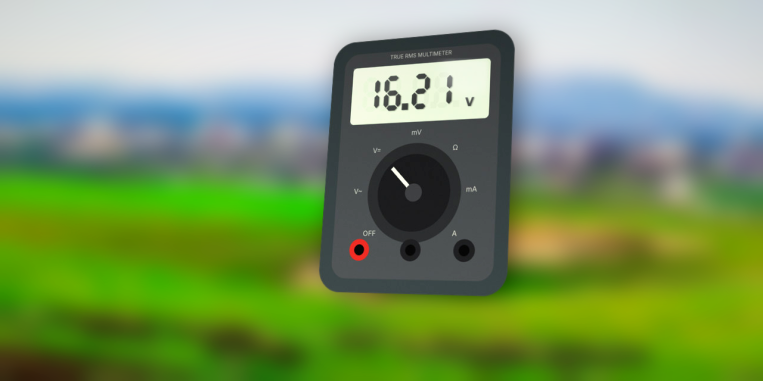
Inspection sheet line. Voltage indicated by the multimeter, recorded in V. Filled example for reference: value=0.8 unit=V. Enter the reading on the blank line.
value=16.21 unit=V
